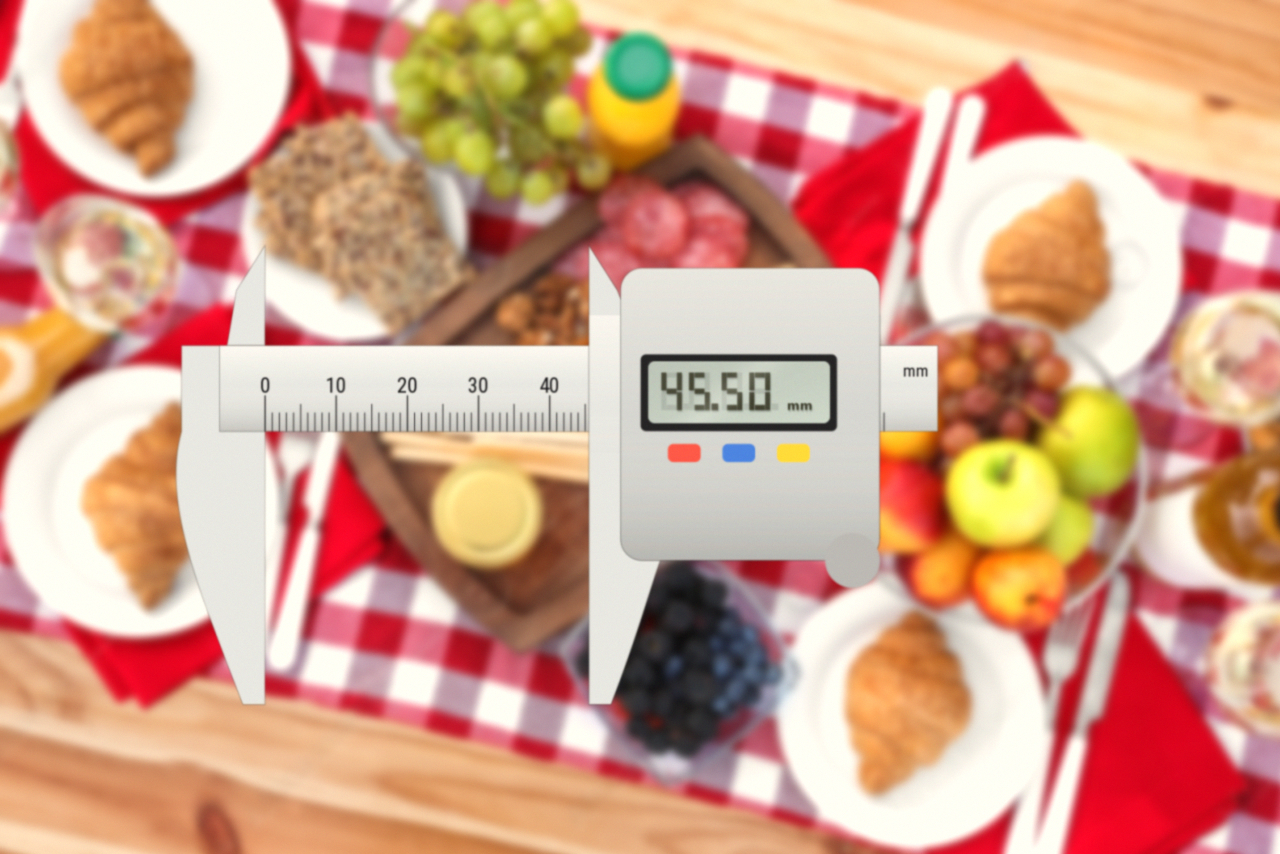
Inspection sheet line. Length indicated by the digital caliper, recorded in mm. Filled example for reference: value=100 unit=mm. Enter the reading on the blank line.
value=45.50 unit=mm
